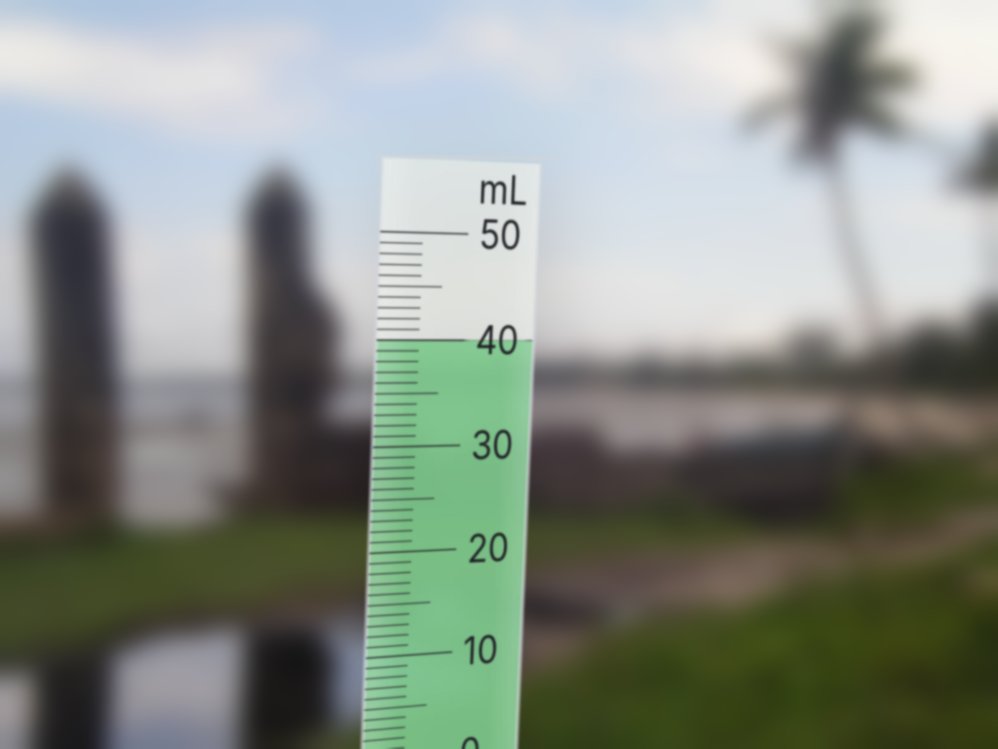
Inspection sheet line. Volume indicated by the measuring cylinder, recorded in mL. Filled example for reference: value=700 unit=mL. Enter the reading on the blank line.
value=40 unit=mL
